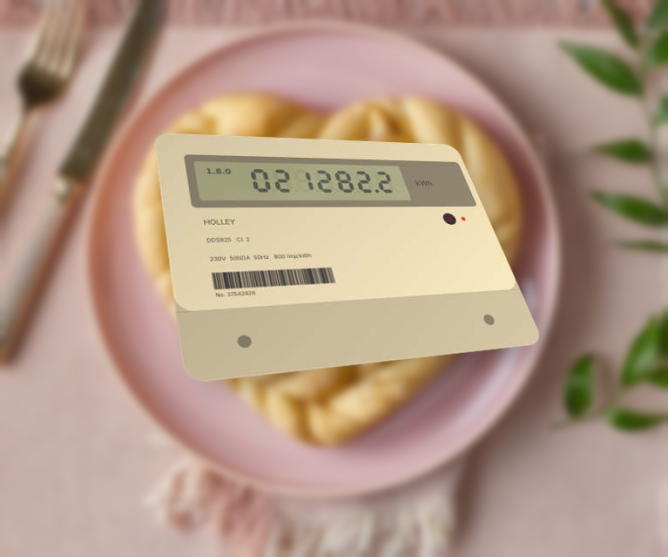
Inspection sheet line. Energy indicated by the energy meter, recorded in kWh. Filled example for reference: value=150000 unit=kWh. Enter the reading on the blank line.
value=21282.2 unit=kWh
